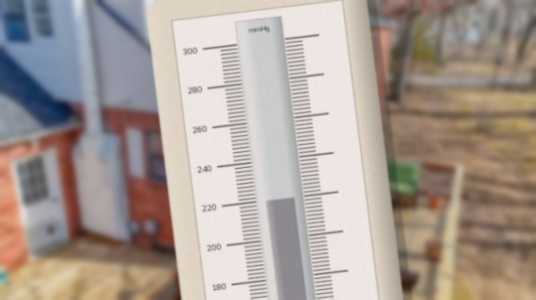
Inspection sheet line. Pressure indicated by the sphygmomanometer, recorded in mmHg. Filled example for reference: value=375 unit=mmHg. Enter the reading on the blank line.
value=220 unit=mmHg
